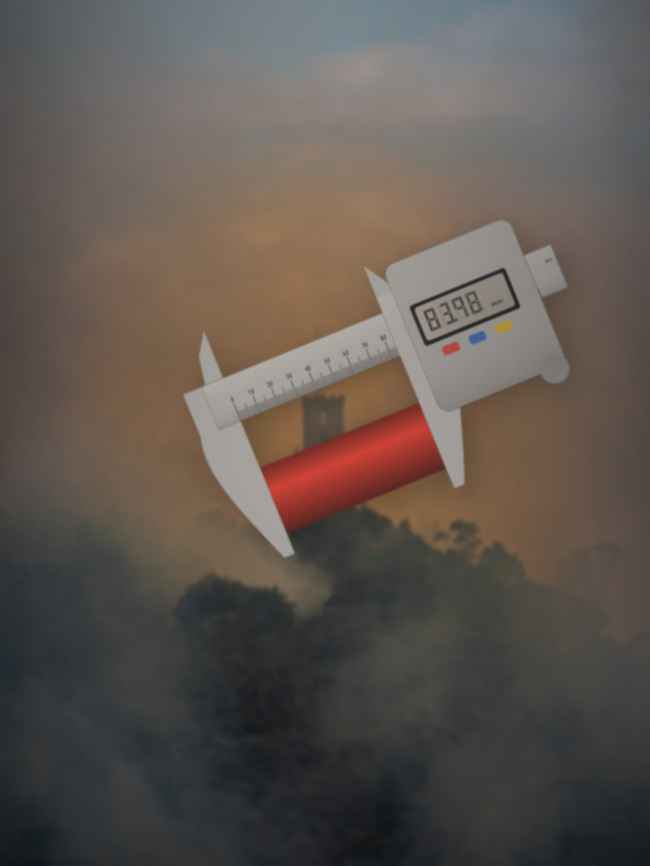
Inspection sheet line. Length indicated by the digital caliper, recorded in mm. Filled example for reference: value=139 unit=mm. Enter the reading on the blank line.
value=83.98 unit=mm
